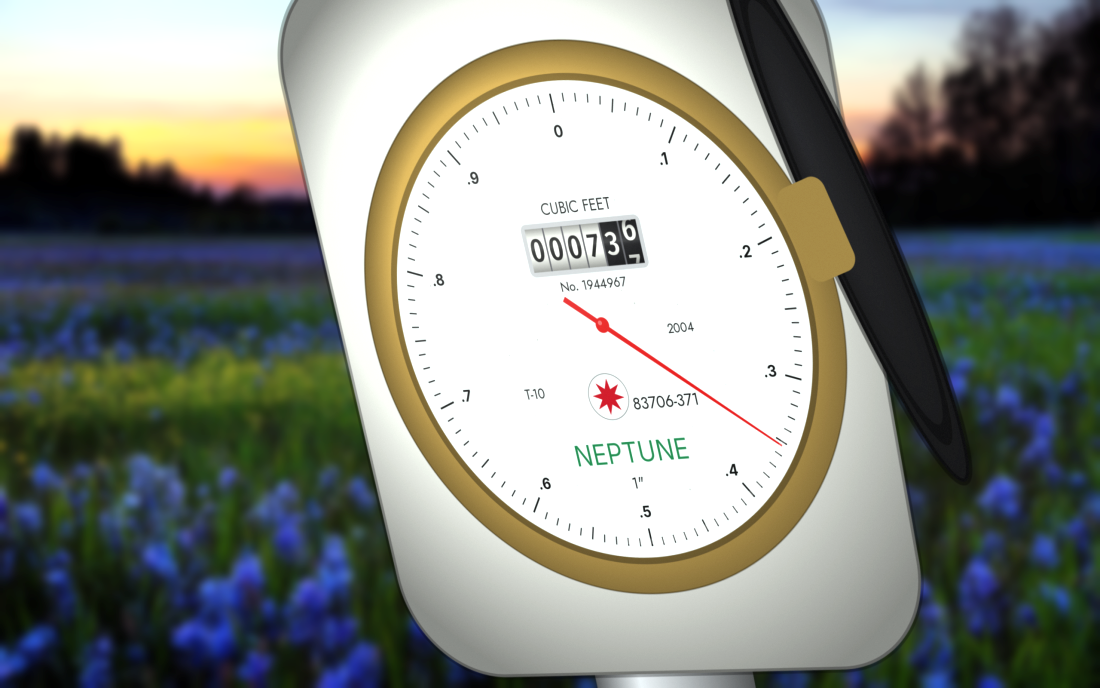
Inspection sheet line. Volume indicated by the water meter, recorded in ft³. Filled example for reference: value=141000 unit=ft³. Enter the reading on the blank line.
value=736.35 unit=ft³
